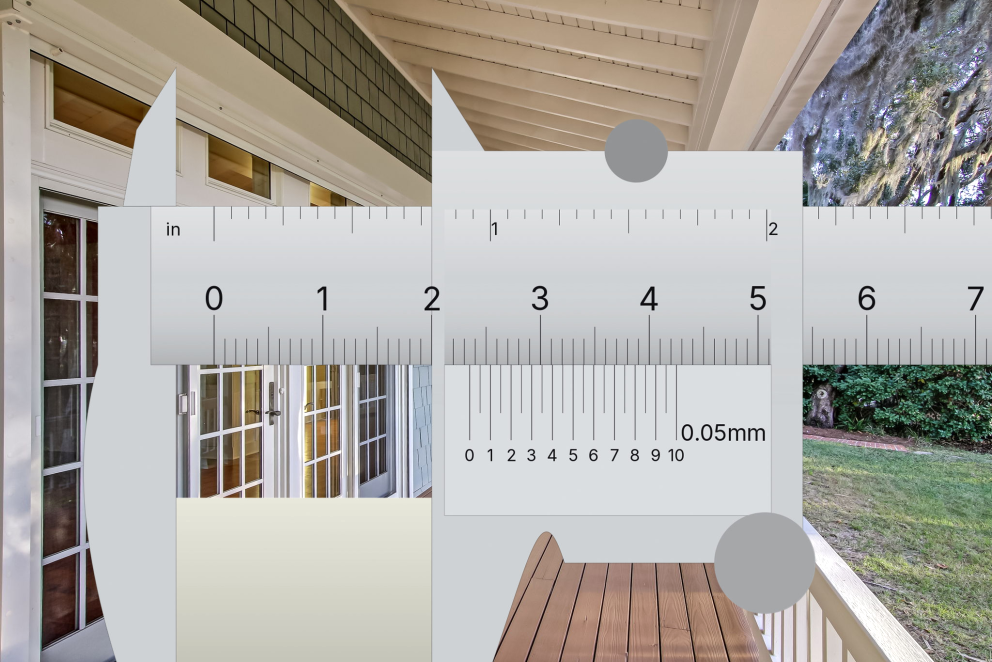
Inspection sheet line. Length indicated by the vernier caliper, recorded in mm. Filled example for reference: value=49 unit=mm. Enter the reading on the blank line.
value=23.5 unit=mm
